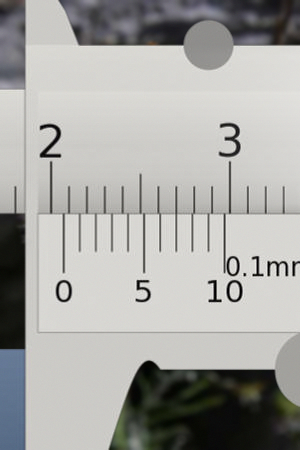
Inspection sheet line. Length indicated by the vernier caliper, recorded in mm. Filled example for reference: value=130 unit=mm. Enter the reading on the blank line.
value=20.7 unit=mm
